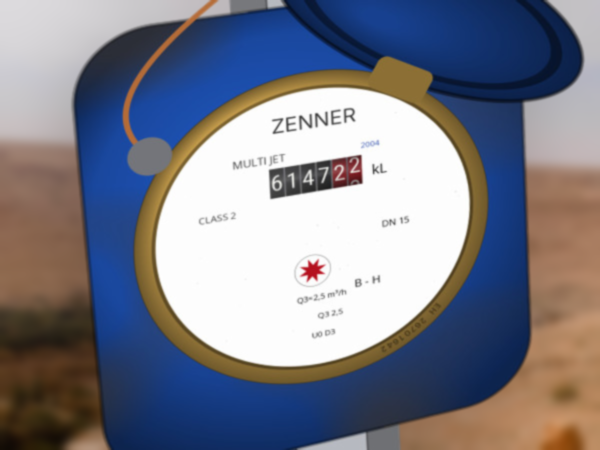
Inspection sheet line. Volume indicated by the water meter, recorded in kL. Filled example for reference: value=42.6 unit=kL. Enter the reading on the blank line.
value=6147.22 unit=kL
